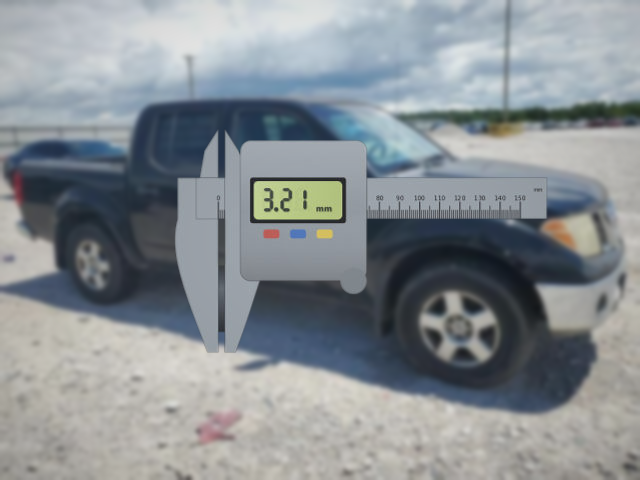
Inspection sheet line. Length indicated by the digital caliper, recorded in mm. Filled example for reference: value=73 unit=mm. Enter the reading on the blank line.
value=3.21 unit=mm
